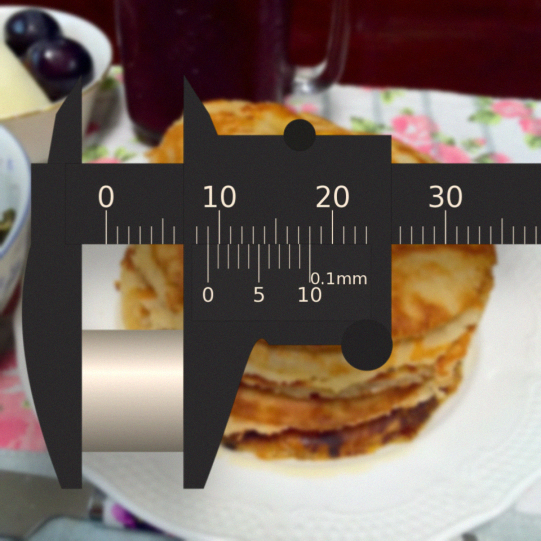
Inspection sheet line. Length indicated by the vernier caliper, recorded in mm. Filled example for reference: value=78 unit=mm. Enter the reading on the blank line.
value=9.0 unit=mm
